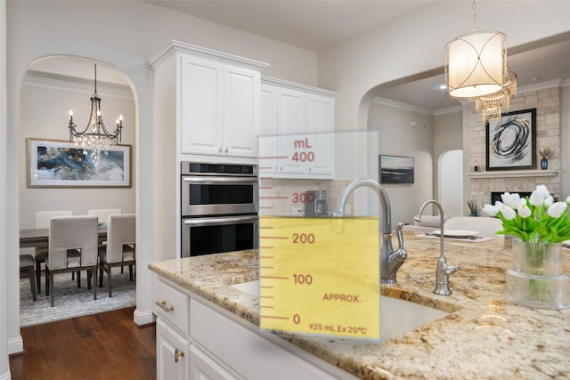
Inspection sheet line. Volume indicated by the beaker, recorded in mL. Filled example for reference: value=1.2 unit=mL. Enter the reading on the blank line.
value=250 unit=mL
